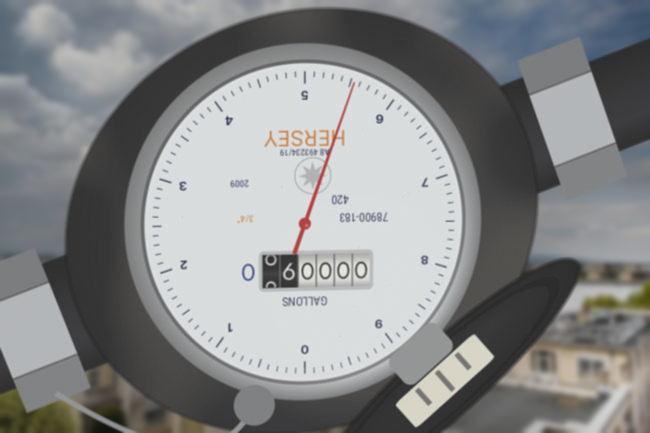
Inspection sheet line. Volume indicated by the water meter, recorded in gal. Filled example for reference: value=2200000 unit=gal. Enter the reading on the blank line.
value=985.5 unit=gal
